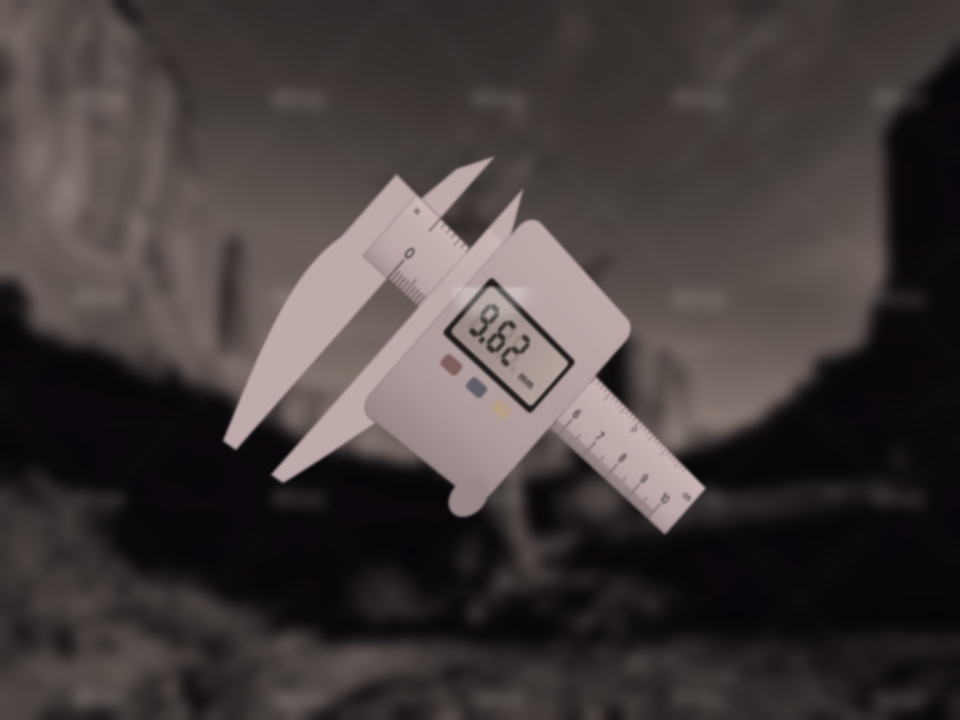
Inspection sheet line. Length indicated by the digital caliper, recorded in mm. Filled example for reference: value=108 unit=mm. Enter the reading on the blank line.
value=9.62 unit=mm
